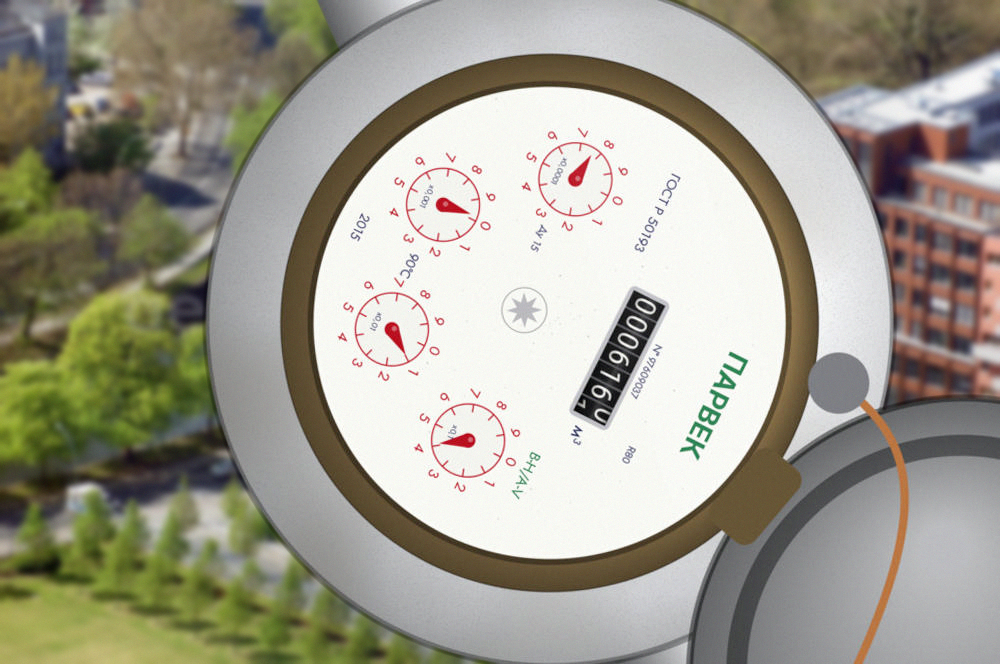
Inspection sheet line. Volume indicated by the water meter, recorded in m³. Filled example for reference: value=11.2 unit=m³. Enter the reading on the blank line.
value=6160.4097 unit=m³
